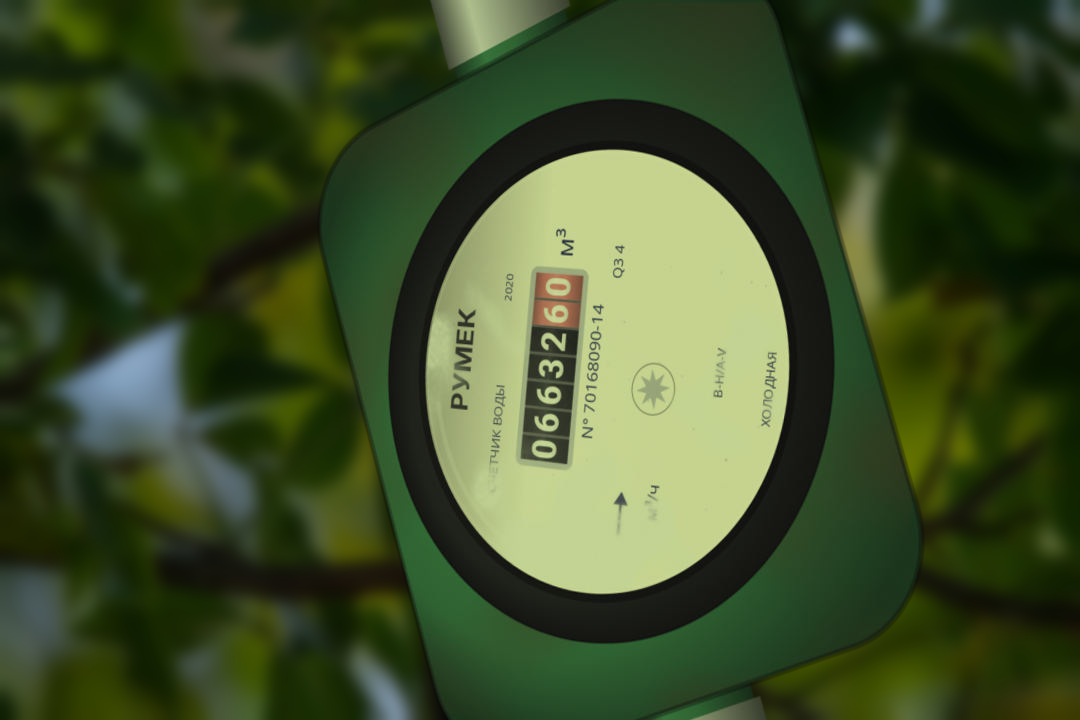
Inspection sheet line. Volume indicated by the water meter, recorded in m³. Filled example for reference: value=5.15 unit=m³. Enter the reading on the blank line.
value=6632.60 unit=m³
